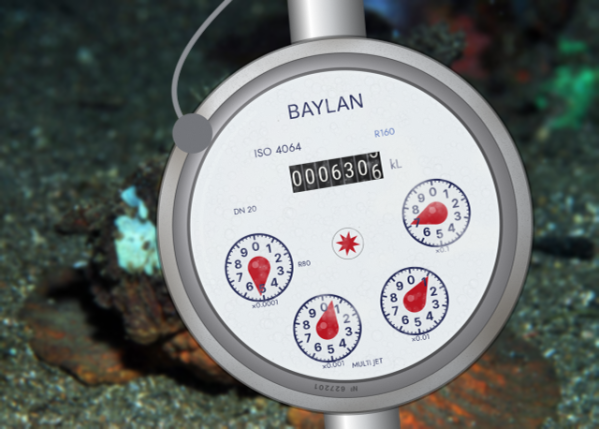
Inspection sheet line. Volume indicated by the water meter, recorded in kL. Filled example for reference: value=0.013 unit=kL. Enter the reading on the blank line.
value=6305.7105 unit=kL
